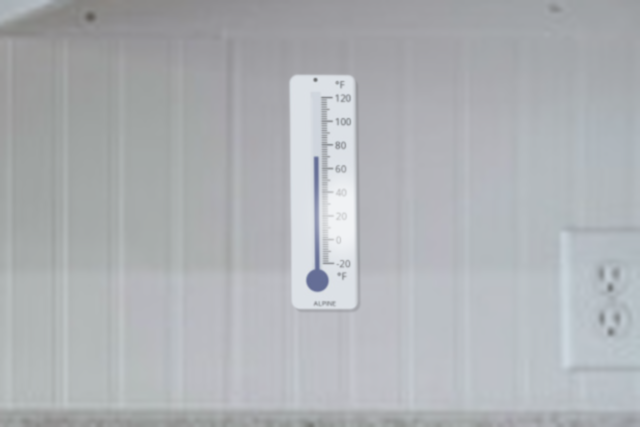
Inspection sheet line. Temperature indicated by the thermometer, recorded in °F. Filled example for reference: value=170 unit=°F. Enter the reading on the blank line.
value=70 unit=°F
